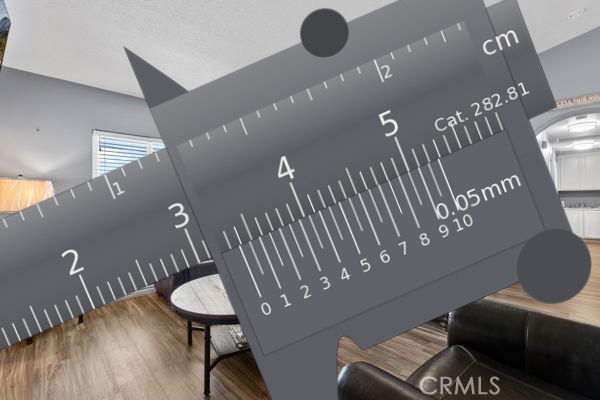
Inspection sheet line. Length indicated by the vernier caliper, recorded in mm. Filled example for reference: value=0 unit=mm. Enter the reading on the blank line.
value=33.8 unit=mm
